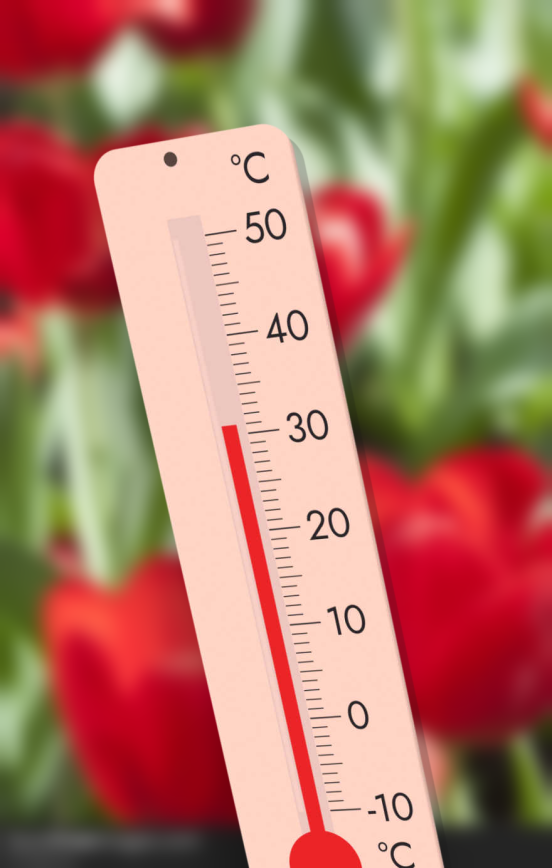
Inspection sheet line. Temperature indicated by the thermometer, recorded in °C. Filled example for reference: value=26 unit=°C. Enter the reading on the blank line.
value=31 unit=°C
